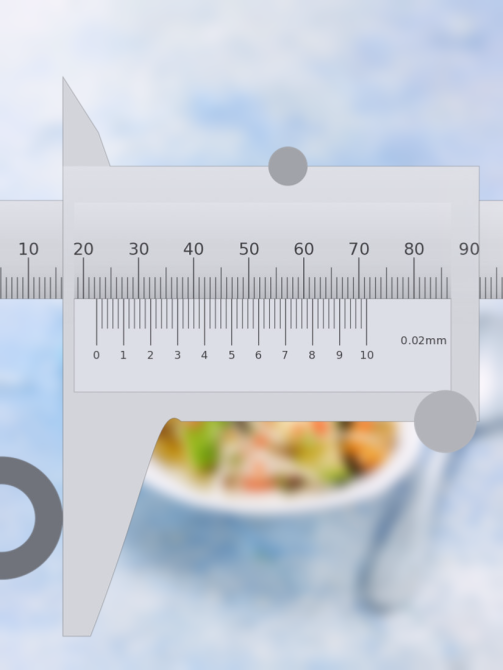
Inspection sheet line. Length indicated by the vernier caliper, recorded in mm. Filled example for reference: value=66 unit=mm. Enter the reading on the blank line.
value=22.4 unit=mm
